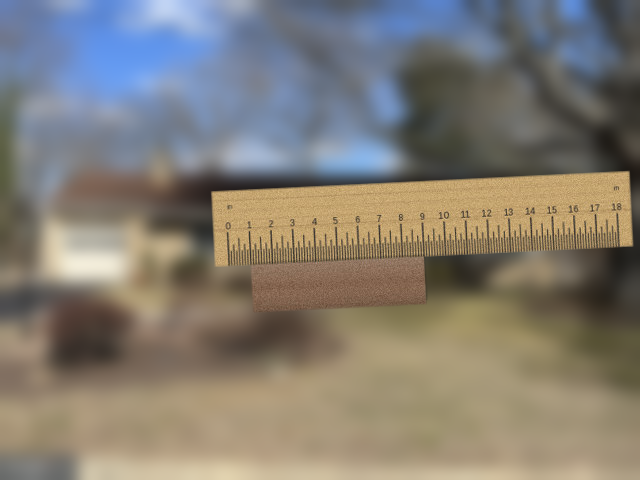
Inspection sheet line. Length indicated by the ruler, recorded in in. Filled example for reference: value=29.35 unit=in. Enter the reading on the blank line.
value=8 unit=in
